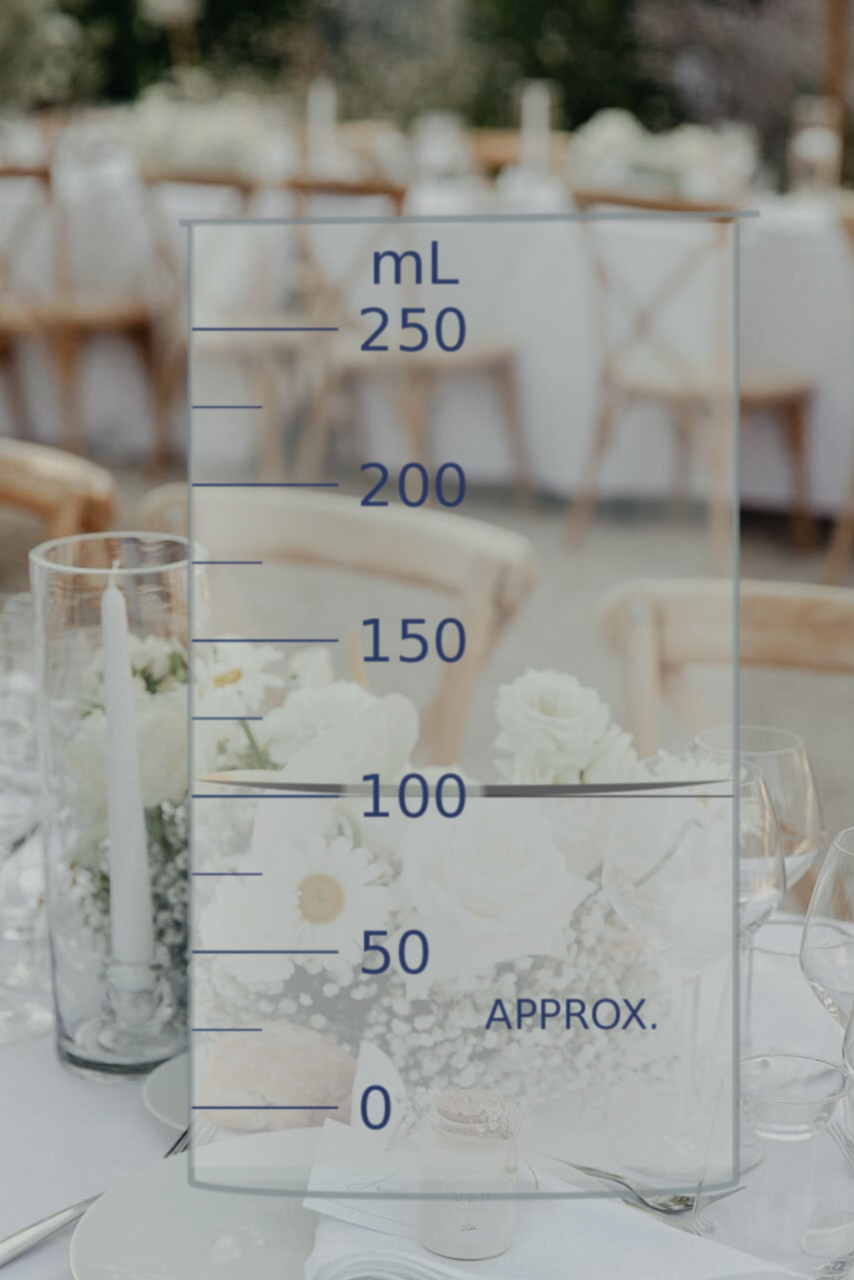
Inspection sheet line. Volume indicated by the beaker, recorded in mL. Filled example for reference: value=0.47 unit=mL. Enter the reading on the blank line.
value=100 unit=mL
